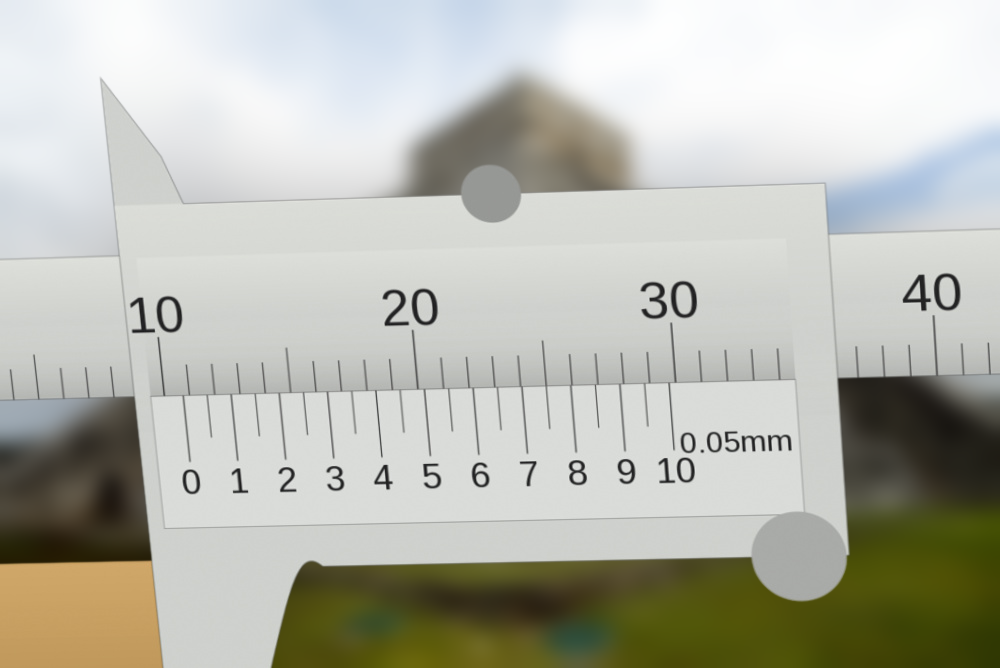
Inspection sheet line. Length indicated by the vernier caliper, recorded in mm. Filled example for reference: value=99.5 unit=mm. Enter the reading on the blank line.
value=10.75 unit=mm
